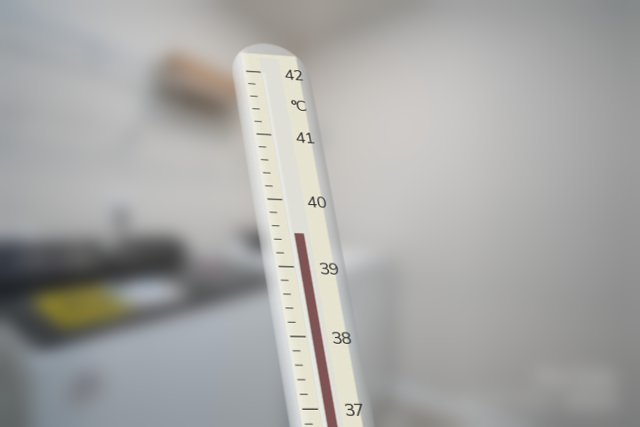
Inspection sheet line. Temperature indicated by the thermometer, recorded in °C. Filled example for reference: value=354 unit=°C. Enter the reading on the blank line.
value=39.5 unit=°C
